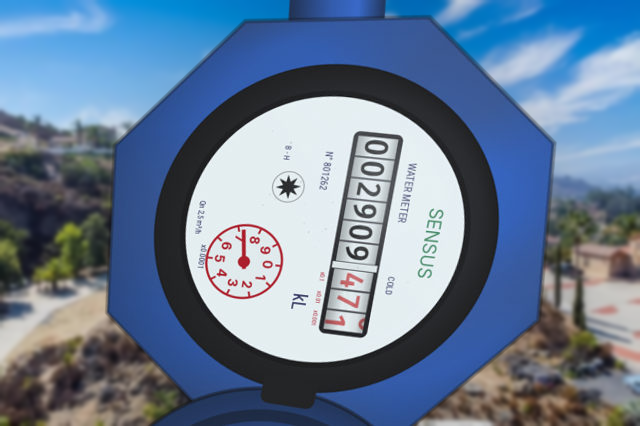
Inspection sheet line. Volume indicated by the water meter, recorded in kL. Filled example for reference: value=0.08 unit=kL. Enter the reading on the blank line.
value=2909.4707 unit=kL
